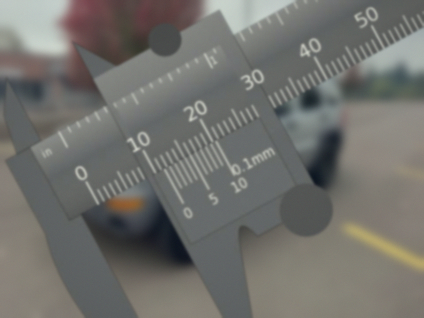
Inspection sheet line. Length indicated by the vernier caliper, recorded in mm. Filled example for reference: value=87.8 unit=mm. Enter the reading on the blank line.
value=11.5 unit=mm
